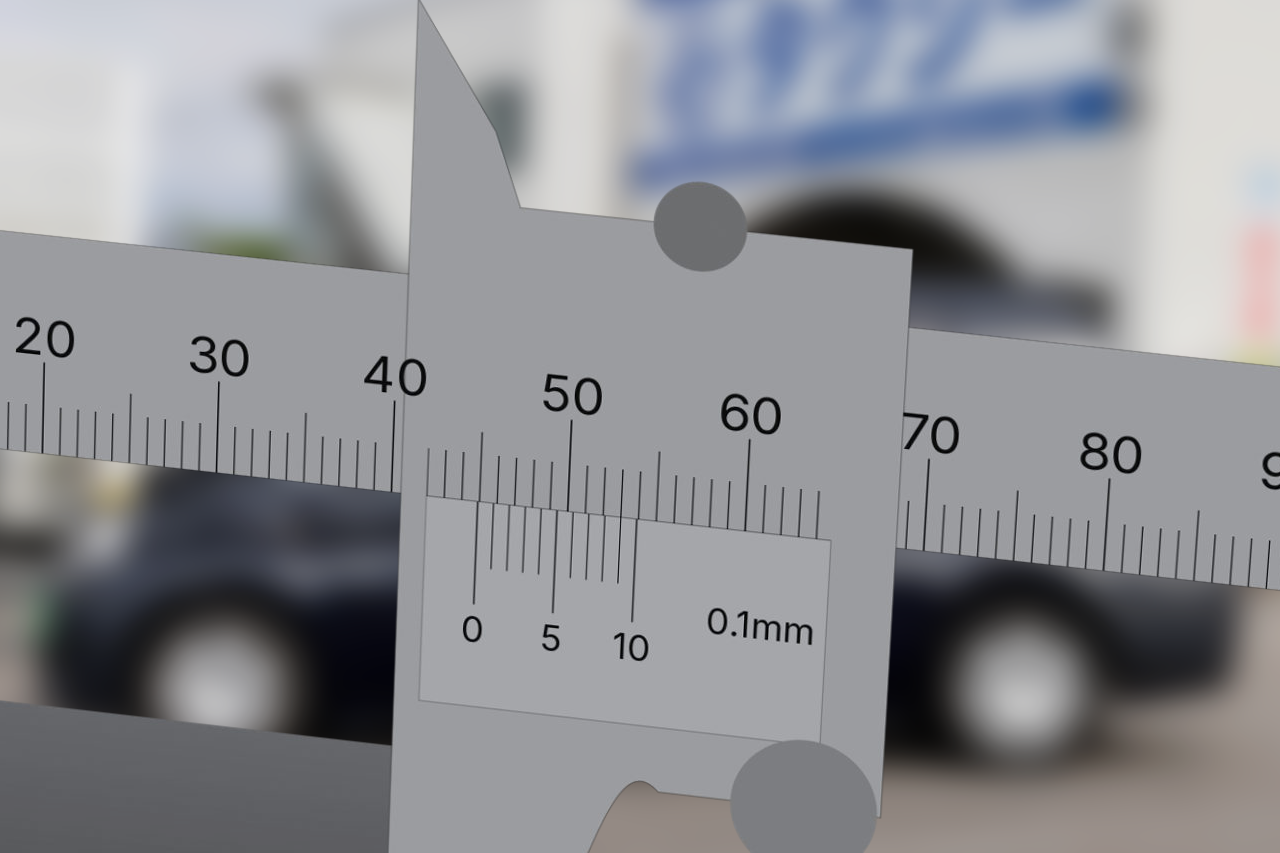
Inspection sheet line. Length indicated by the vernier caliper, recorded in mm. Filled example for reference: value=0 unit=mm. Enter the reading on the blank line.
value=44.9 unit=mm
